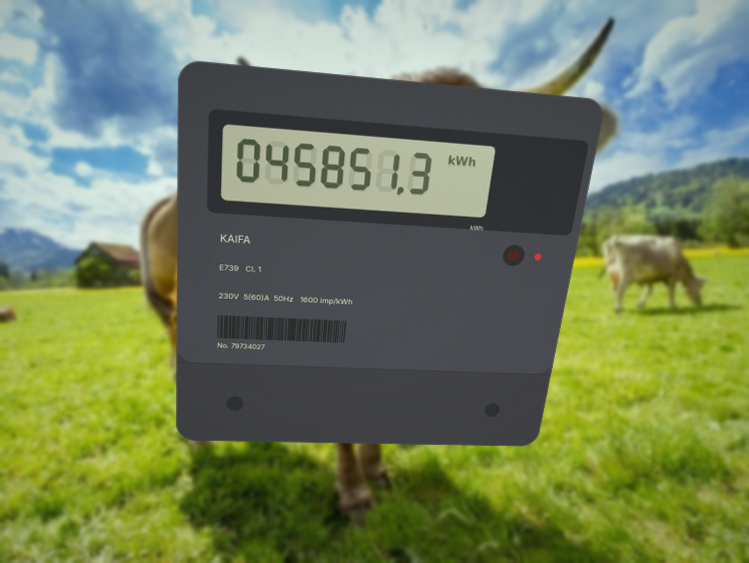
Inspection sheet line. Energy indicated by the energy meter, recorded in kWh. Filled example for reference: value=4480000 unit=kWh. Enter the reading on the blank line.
value=45851.3 unit=kWh
